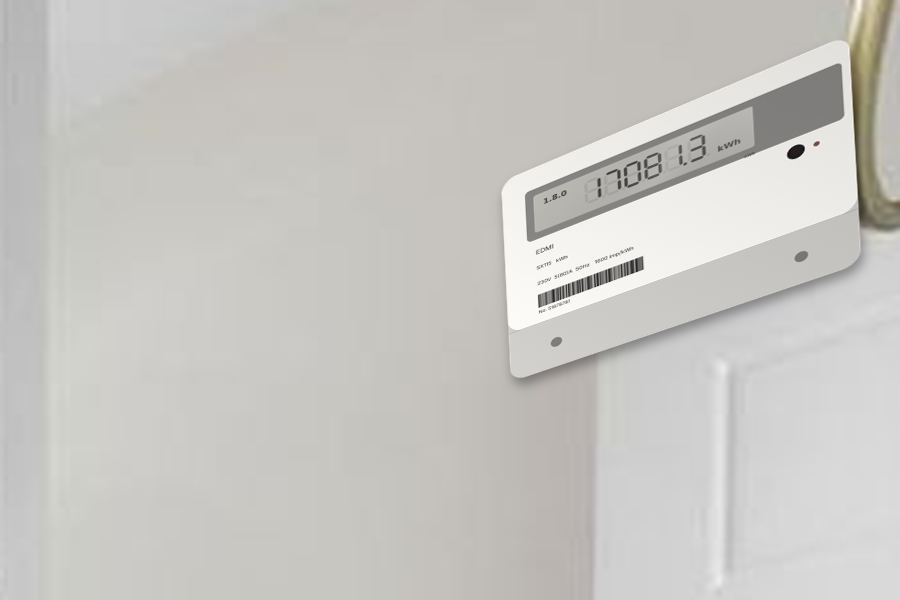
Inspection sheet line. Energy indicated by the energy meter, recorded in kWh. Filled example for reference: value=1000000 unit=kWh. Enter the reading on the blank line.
value=17081.3 unit=kWh
